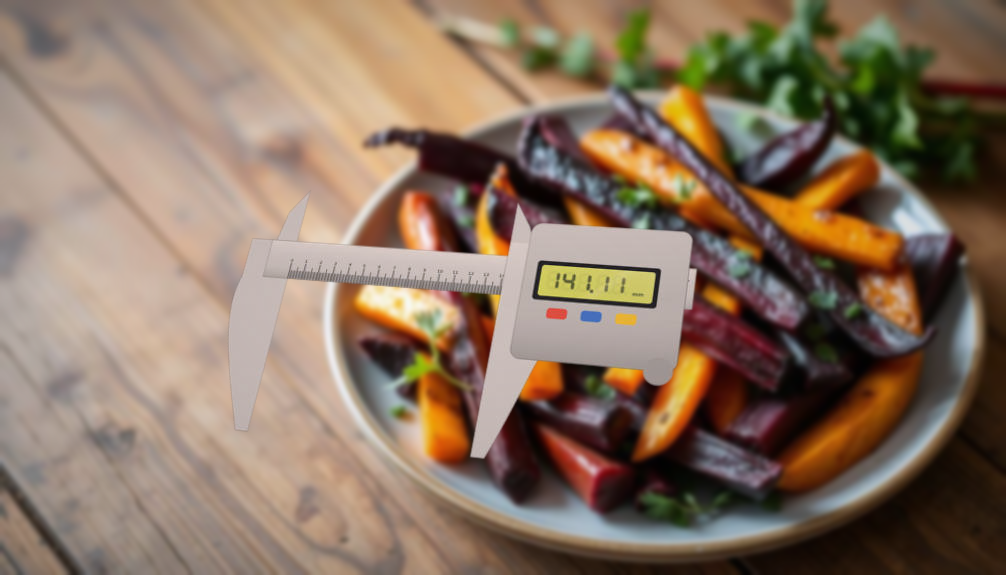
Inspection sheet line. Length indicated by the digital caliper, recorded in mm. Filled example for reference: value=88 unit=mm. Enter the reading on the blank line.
value=141.11 unit=mm
